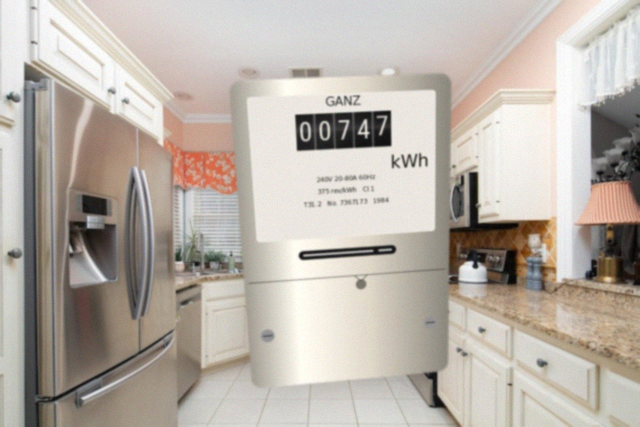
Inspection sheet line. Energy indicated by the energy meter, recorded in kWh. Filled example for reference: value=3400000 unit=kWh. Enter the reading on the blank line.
value=747 unit=kWh
